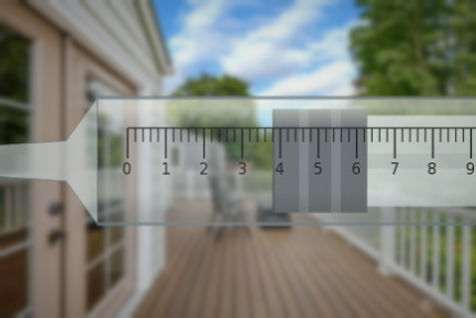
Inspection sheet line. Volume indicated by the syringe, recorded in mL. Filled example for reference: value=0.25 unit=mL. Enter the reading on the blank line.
value=3.8 unit=mL
